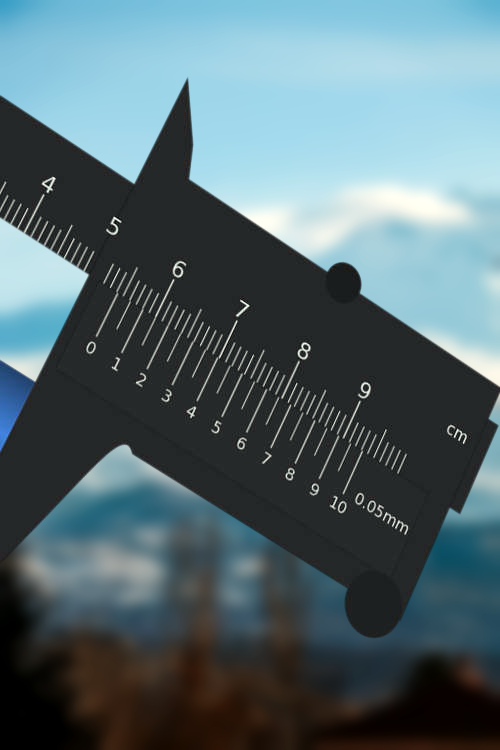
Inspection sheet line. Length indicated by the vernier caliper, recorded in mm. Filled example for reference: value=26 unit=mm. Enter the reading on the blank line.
value=54.2 unit=mm
